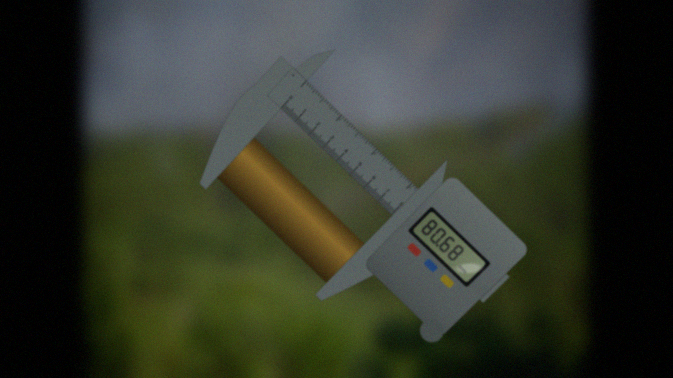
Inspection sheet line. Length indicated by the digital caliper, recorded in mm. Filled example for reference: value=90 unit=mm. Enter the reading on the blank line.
value=80.68 unit=mm
